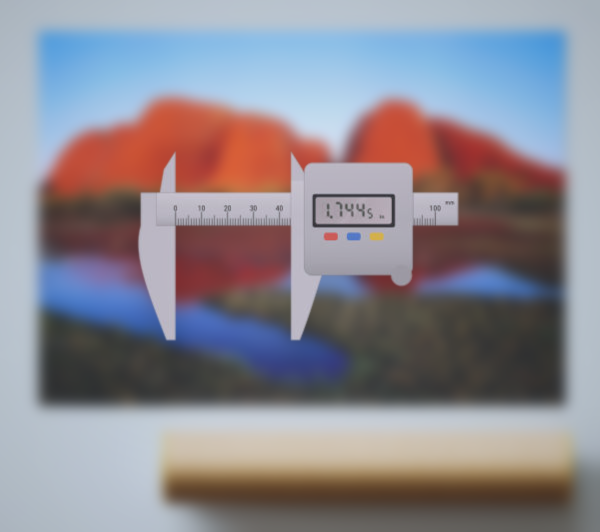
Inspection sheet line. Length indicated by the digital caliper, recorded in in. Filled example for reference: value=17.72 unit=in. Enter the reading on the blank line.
value=1.7445 unit=in
